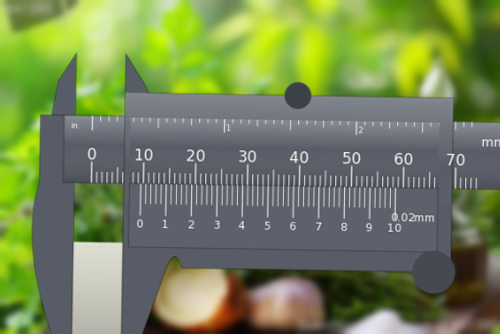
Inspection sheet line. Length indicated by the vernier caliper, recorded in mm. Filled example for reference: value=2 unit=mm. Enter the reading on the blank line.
value=9.5 unit=mm
